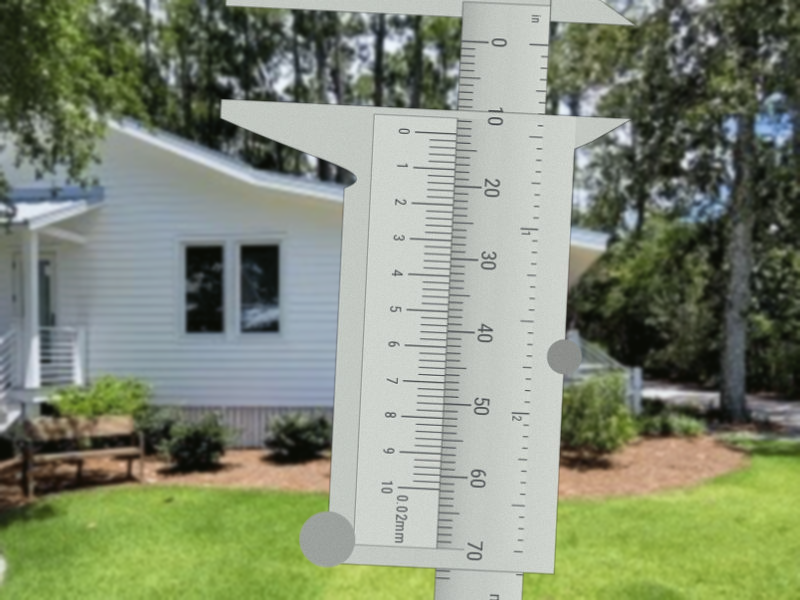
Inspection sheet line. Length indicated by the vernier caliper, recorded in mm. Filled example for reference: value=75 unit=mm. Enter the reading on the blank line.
value=12.8 unit=mm
